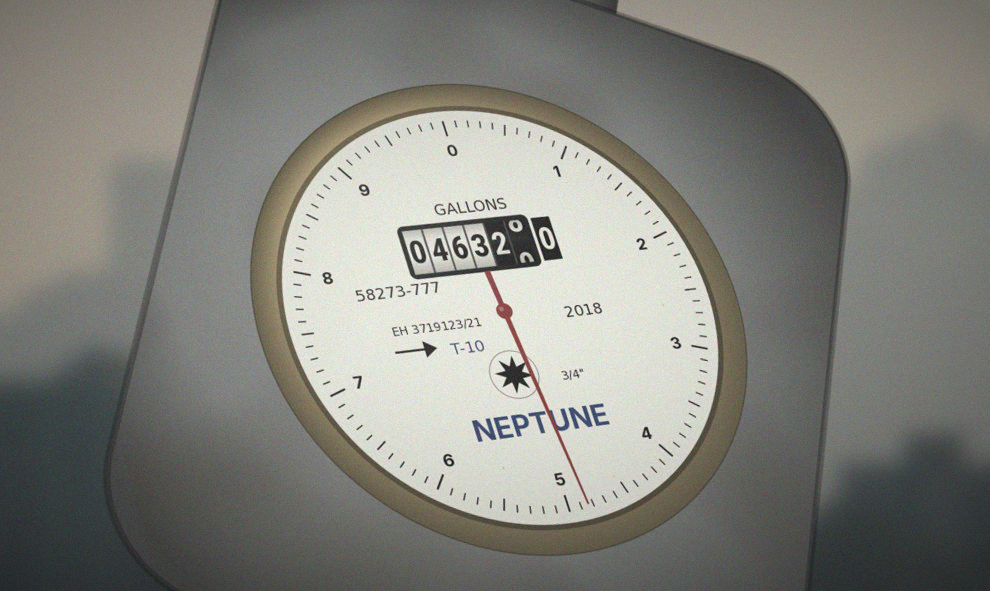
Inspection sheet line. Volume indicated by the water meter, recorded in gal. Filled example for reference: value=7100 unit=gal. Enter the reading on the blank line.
value=463284.8 unit=gal
